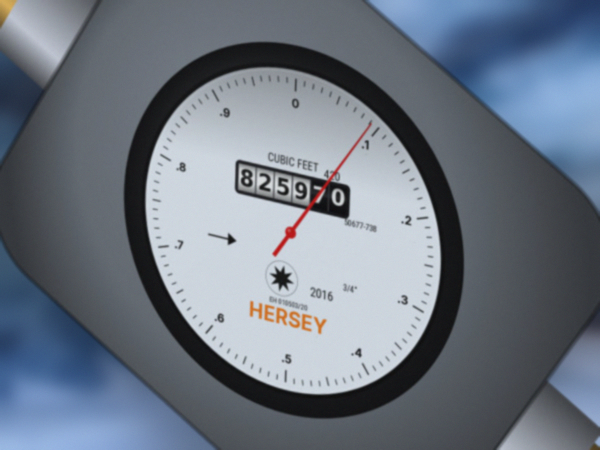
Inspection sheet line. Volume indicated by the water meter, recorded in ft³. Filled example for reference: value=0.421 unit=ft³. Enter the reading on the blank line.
value=825970.09 unit=ft³
